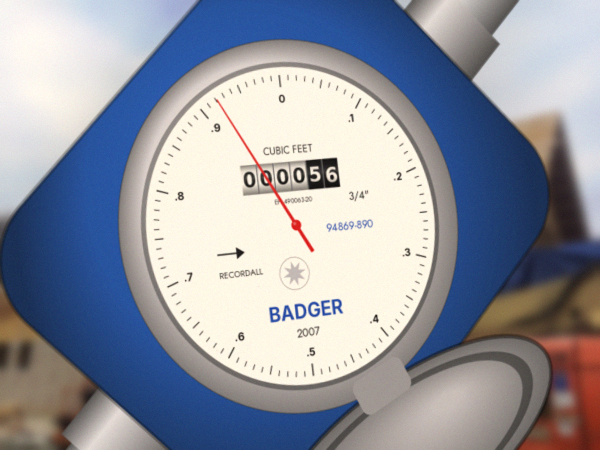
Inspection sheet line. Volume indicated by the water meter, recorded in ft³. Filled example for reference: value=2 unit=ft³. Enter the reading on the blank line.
value=55.92 unit=ft³
